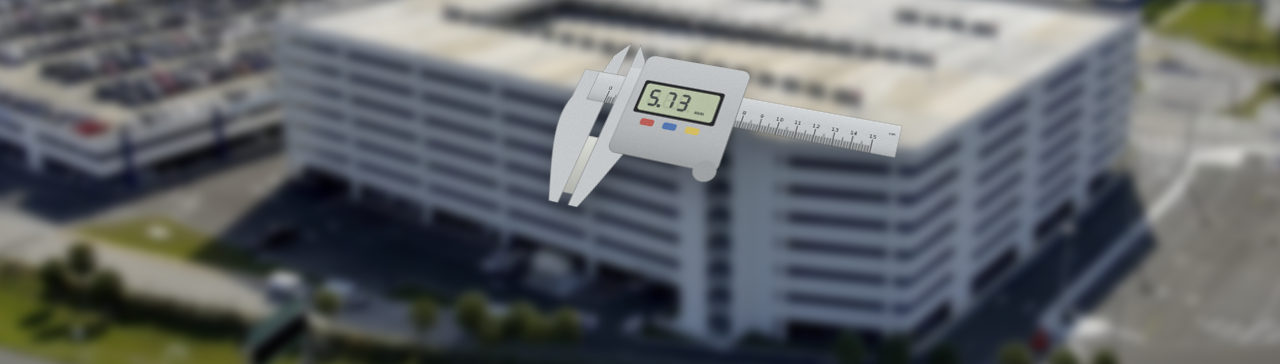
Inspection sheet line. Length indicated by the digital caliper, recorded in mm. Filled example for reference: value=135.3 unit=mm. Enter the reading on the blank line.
value=5.73 unit=mm
